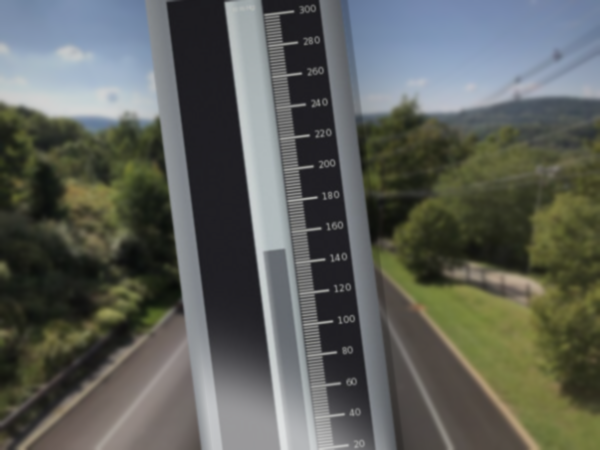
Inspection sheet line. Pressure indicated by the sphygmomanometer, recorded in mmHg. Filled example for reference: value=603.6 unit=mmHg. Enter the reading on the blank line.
value=150 unit=mmHg
